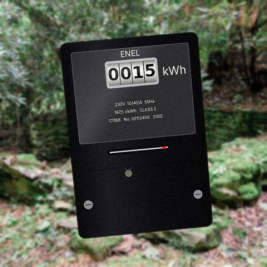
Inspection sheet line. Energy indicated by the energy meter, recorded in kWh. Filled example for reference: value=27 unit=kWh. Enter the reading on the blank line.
value=15 unit=kWh
